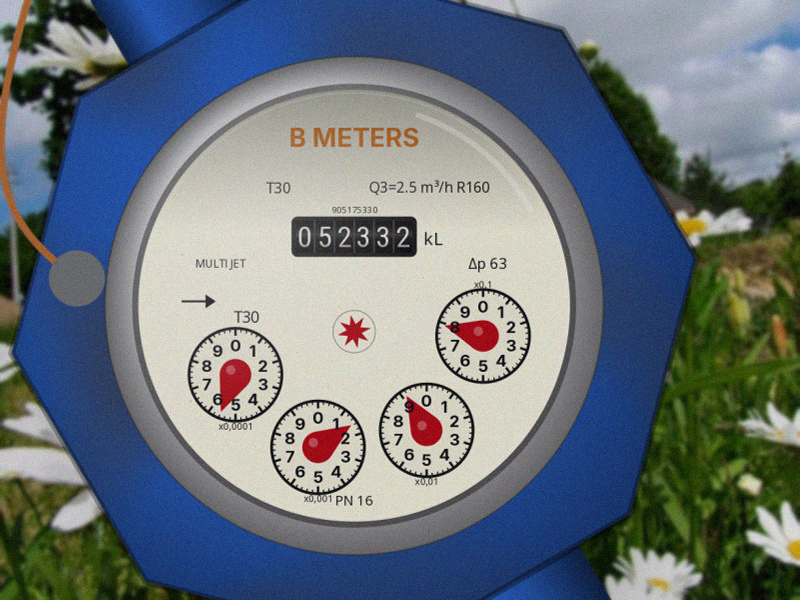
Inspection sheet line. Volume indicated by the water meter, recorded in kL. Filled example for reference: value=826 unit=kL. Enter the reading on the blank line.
value=52332.7915 unit=kL
